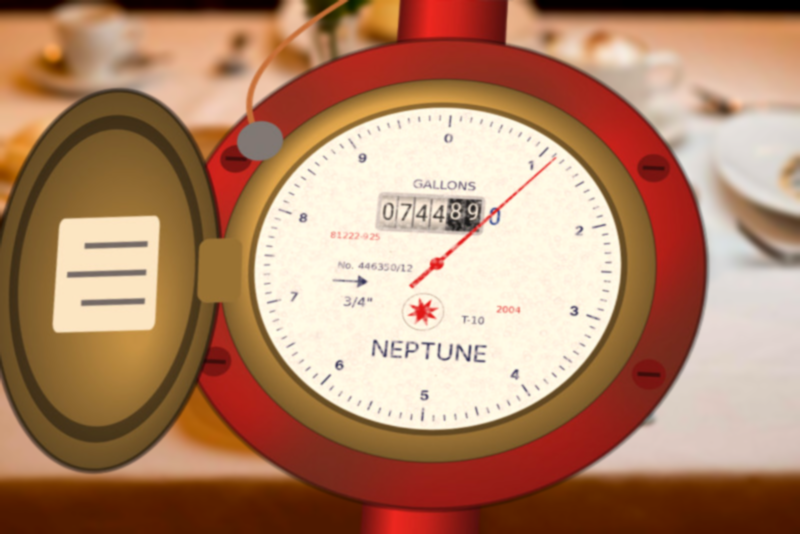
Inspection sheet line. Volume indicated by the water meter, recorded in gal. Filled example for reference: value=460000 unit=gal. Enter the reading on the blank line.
value=744891.1 unit=gal
